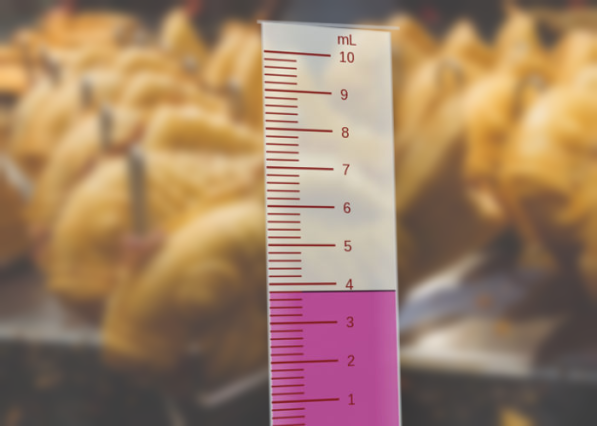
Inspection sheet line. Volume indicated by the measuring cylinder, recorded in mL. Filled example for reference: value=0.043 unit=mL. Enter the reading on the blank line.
value=3.8 unit=mL
